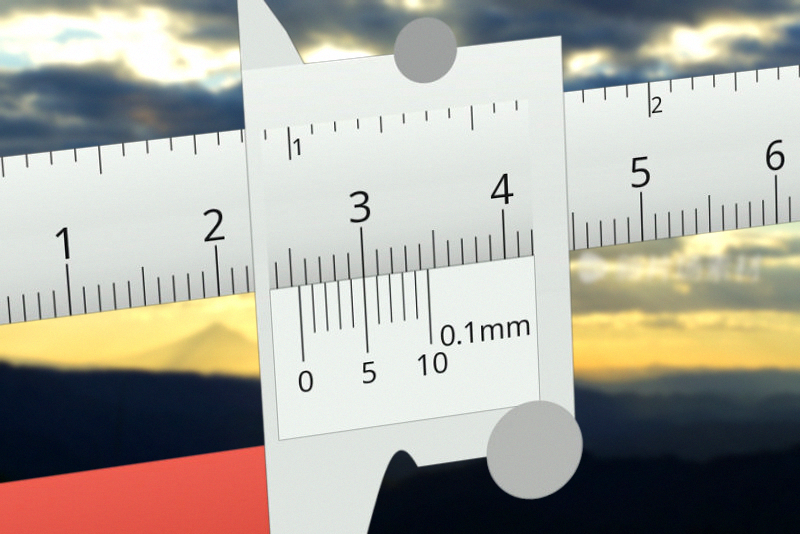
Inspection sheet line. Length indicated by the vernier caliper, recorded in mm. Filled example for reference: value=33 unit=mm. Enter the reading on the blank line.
value=25.5 unit=mm
